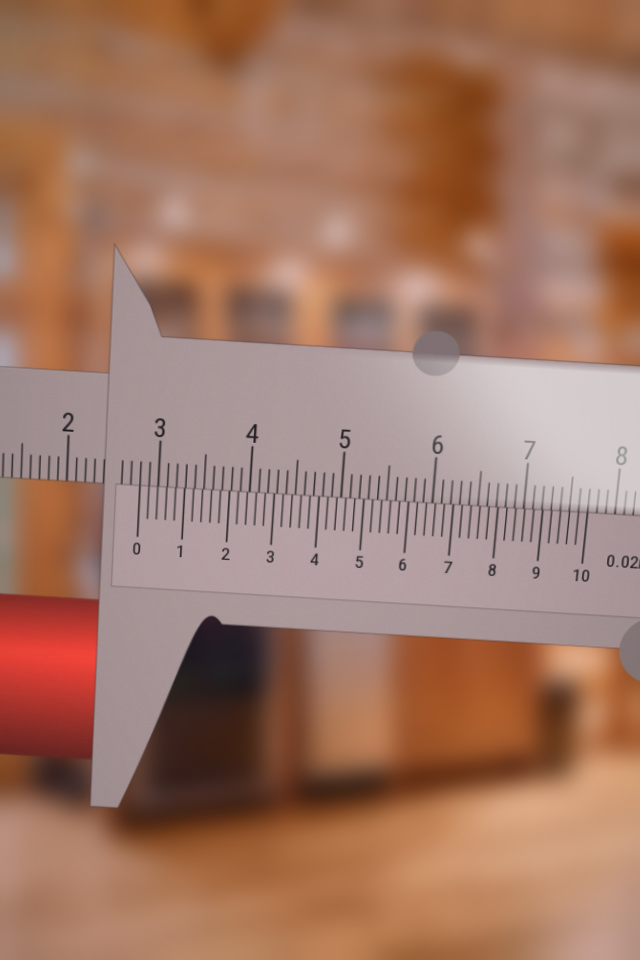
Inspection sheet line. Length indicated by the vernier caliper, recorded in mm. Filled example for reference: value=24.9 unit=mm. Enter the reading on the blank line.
value=28.0 unit=mm
